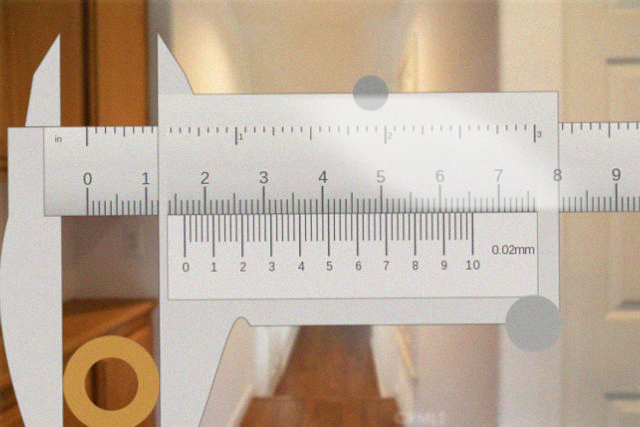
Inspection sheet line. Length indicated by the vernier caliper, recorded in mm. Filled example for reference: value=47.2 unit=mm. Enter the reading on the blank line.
value=16.5 unit=mm
